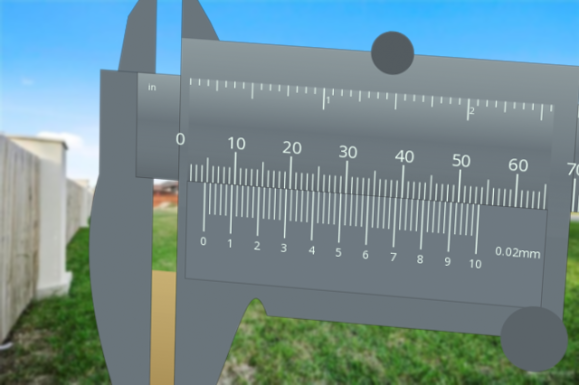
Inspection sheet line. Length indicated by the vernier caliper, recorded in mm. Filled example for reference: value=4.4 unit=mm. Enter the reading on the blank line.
value=4.6 unit=mm
